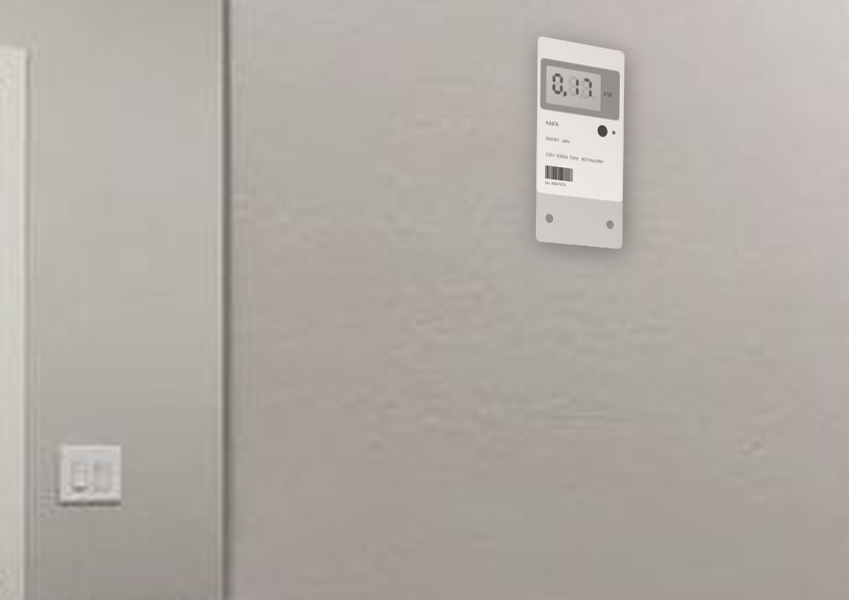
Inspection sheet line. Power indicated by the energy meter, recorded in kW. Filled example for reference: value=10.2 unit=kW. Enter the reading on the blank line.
value=0.17 unit=kW
